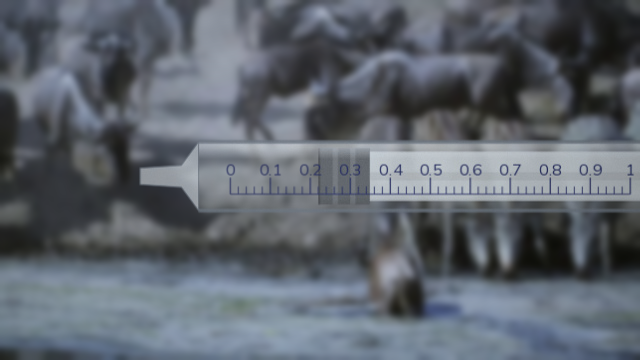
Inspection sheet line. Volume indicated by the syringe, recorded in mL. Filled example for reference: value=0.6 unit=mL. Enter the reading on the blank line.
value=0.22 unit=mL
